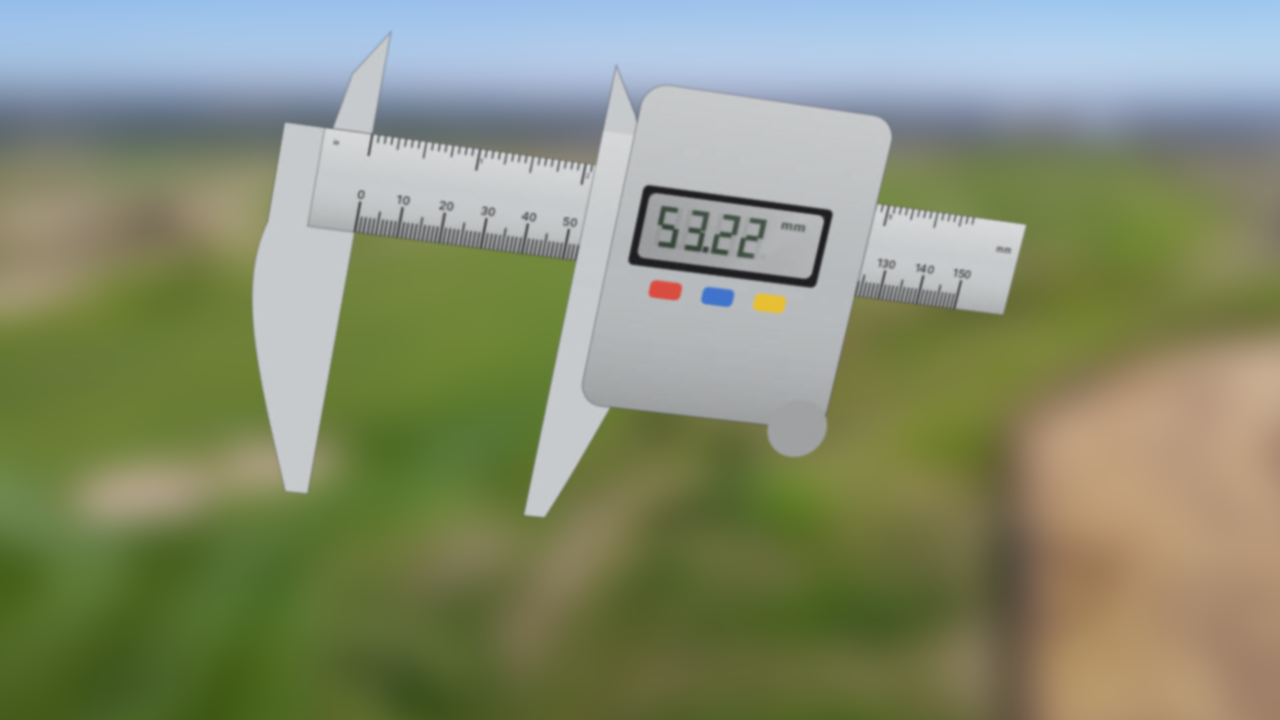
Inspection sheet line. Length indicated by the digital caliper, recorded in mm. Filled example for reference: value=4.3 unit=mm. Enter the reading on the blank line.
value=53.22 unit=mm
